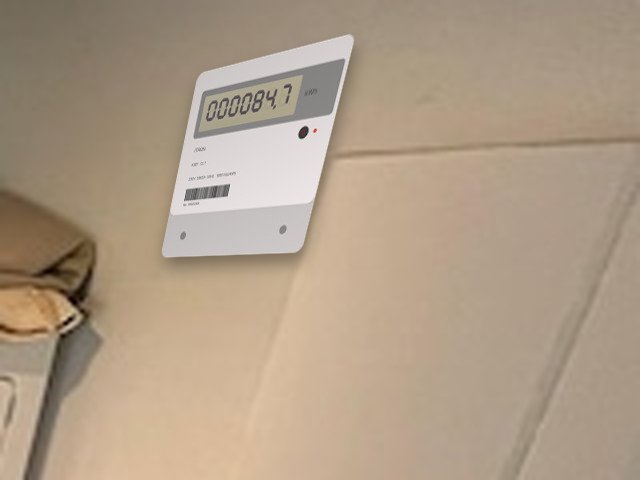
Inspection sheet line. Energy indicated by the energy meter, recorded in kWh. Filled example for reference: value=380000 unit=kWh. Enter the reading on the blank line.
value=84.7 unit=kWh
